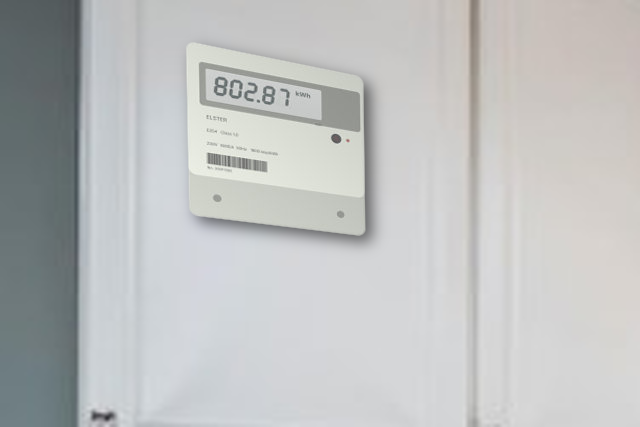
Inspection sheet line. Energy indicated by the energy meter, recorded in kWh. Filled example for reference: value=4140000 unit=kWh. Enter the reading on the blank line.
value=802.87 unit=kWh
